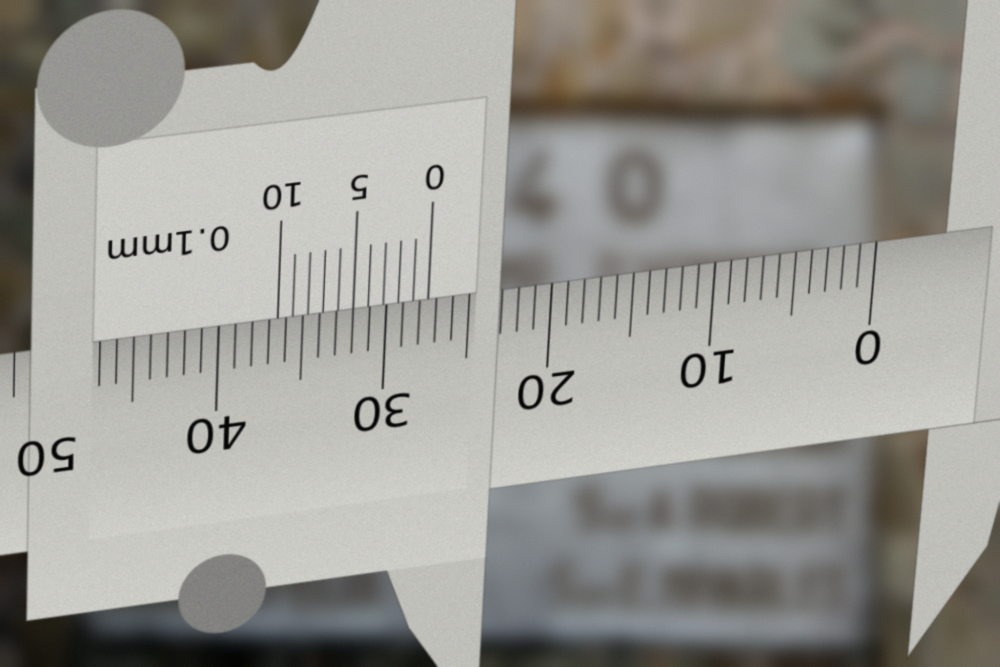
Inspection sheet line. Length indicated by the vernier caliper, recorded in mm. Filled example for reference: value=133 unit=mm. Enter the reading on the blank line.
value=27.5 unit=mm
